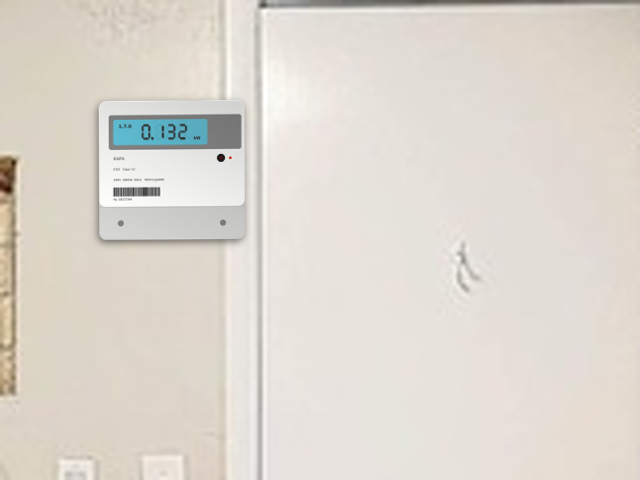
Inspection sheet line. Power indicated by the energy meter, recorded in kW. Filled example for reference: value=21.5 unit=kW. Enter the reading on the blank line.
value=0.132 unit=kW
